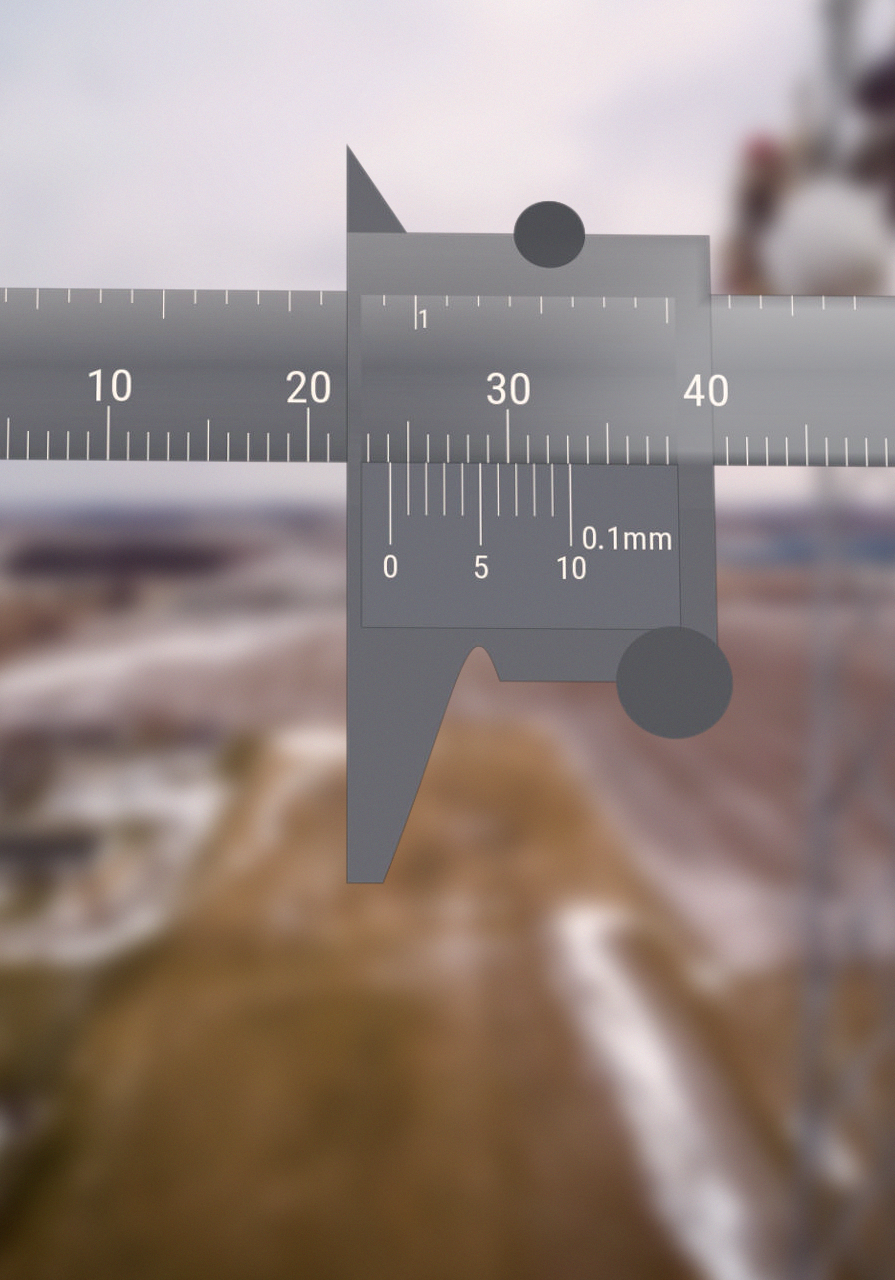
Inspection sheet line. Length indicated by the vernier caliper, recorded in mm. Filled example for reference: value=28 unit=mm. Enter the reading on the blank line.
value=24.1 unit=mm
